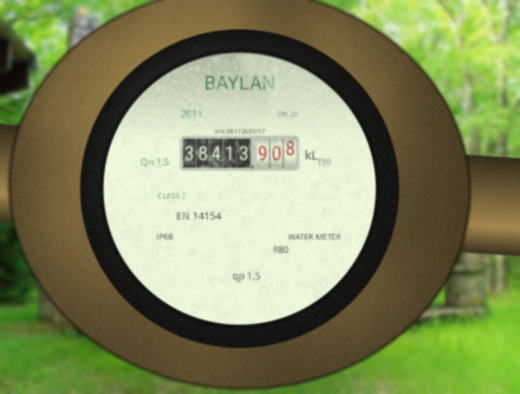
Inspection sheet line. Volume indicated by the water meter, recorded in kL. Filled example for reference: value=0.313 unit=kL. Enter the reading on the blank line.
value=38413.908 unit=kL
